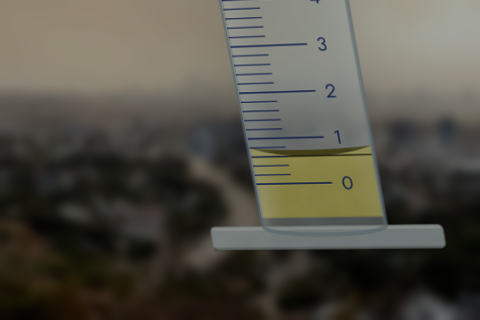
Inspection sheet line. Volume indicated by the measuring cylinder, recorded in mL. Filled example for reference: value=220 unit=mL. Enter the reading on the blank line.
value=0.6 unit=mL
